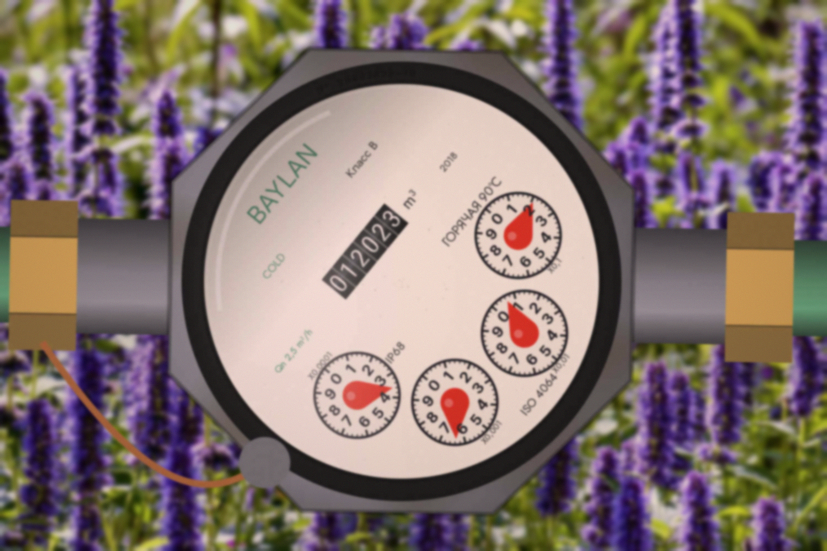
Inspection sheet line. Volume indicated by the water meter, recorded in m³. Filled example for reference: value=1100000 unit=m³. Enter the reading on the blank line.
value=12023.2063 unit=m³
